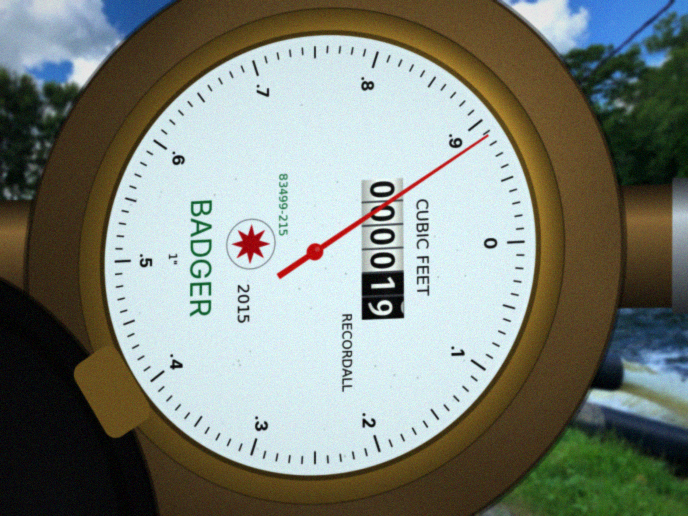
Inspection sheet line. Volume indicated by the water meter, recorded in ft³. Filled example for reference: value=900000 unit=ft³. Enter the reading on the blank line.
value=18.91 unit=ft³
